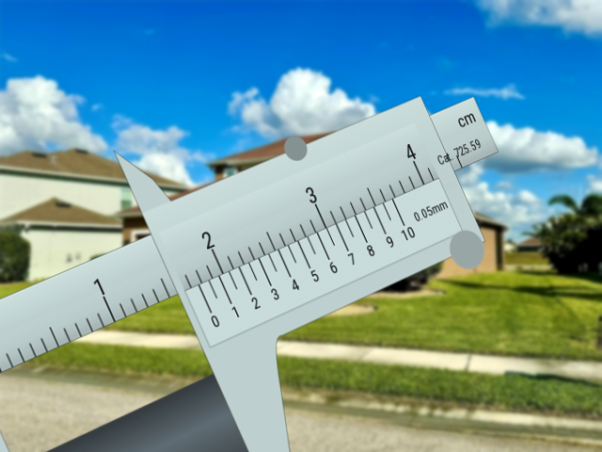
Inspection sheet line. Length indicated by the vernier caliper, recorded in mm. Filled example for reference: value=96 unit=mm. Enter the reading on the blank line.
value=17.7 unit=mm
